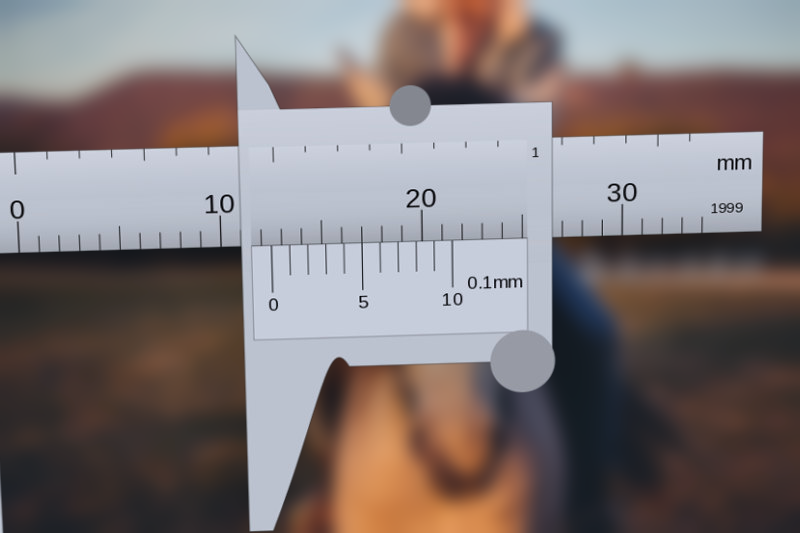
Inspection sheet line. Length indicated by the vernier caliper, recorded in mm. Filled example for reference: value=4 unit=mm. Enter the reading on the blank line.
value=12.5 unit=mm
